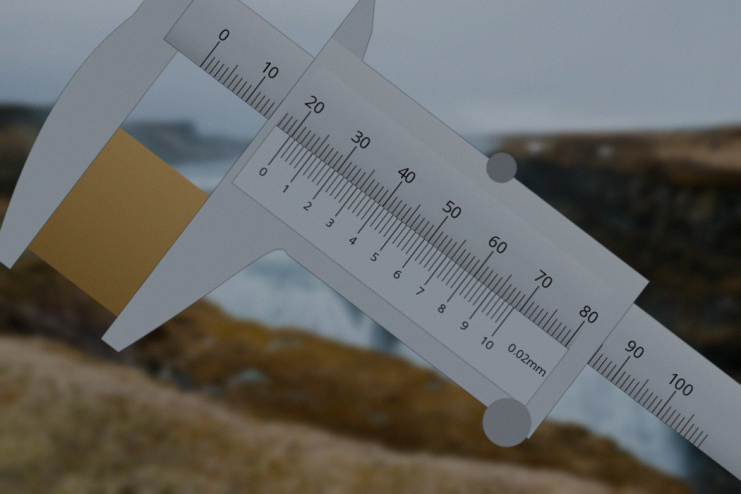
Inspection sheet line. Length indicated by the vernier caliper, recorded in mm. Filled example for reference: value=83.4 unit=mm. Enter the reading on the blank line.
value=19.8 unit=mm
